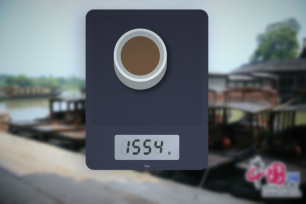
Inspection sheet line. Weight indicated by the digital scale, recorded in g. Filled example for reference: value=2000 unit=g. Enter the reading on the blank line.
value=1554 unit=g
